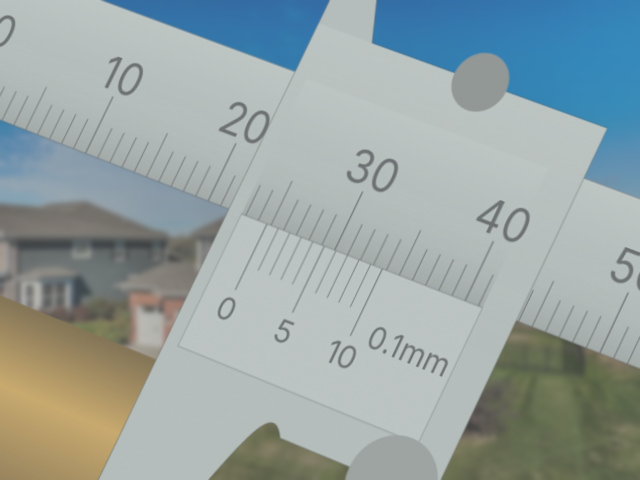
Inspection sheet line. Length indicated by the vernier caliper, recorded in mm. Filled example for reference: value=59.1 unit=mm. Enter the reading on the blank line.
value=24.7 unit=mm
